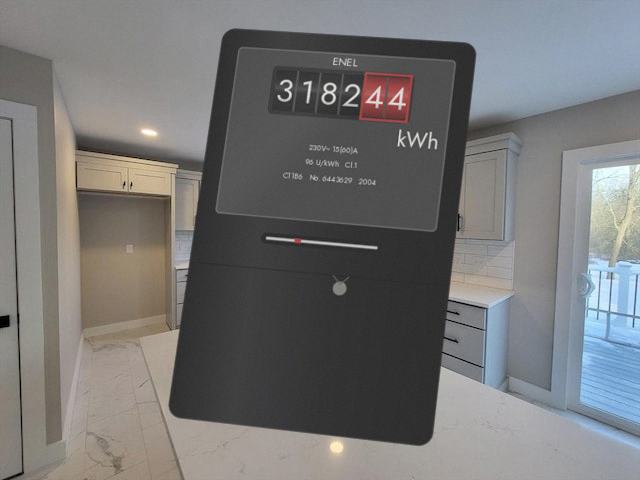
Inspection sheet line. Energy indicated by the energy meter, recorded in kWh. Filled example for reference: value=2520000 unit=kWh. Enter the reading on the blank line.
value=3182.44 unit=kWh
